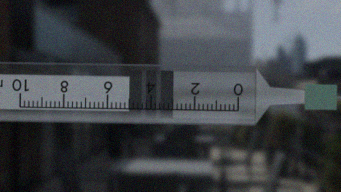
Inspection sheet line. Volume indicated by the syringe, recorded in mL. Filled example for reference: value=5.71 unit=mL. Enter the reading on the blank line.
value=3 unit=mL
